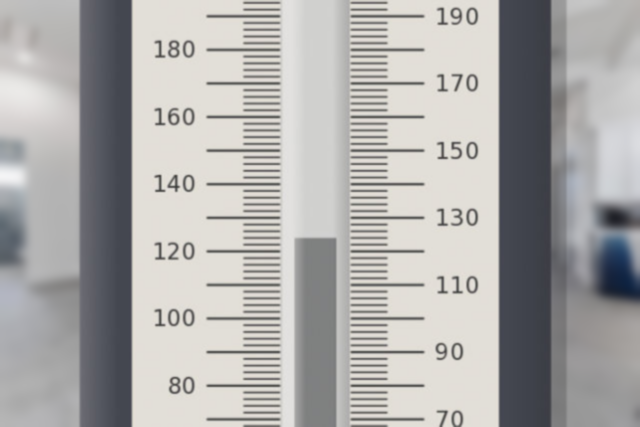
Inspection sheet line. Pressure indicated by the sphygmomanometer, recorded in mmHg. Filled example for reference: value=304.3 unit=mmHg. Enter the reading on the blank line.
value=124 unit=mmHg
